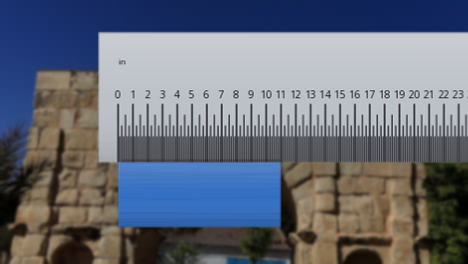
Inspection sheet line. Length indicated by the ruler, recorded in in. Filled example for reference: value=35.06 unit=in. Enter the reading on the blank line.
value=11 unit=in
